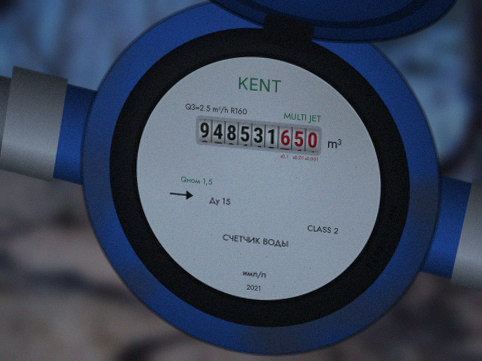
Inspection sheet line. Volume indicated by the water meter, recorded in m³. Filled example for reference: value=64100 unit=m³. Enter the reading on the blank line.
value=948531.650 unit=m³
